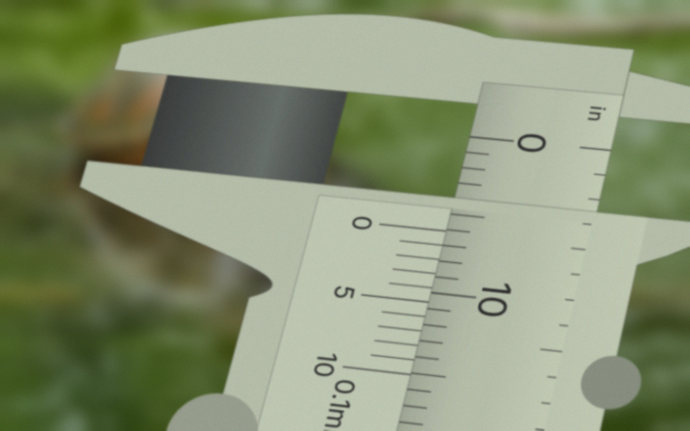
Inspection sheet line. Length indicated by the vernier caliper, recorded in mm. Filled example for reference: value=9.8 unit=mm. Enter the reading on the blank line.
value=6.1 unit=mm
